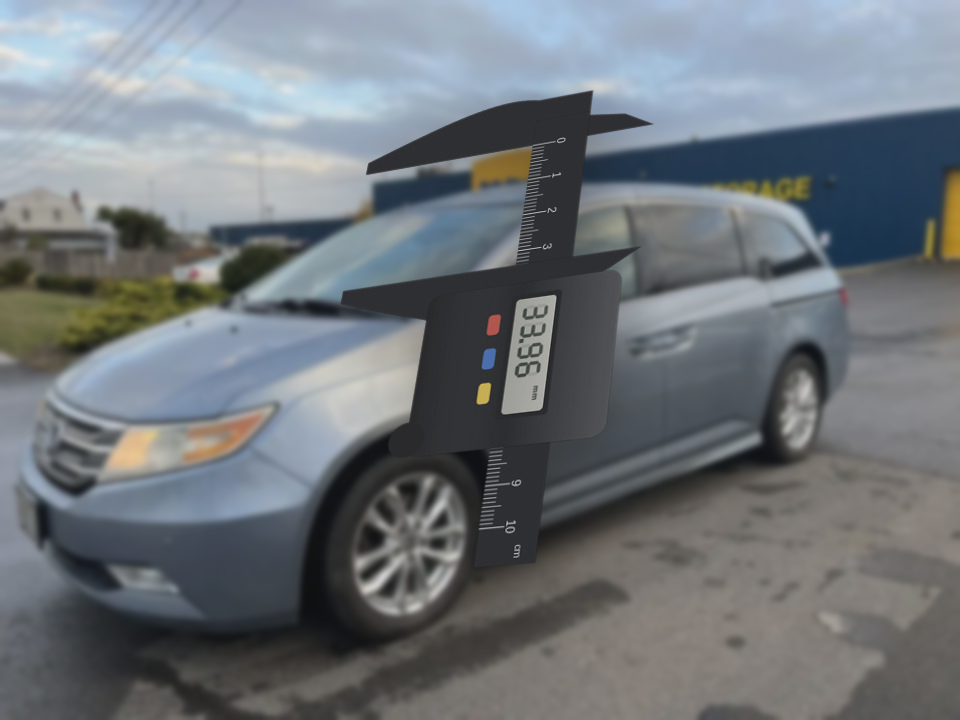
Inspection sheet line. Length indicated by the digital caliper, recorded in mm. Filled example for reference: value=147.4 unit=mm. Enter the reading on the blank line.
value=33.96 unit=mm
